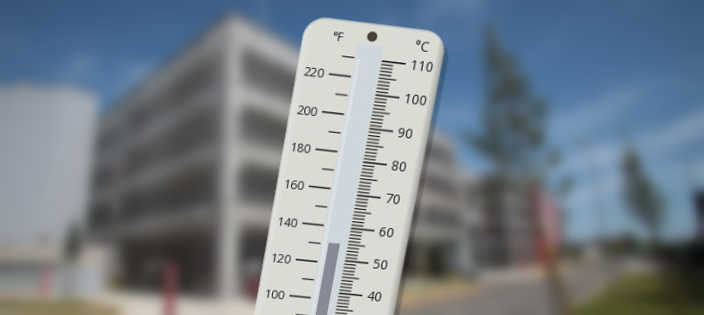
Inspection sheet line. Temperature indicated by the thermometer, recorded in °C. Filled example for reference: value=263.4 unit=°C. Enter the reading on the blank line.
value=55 unit=°C
